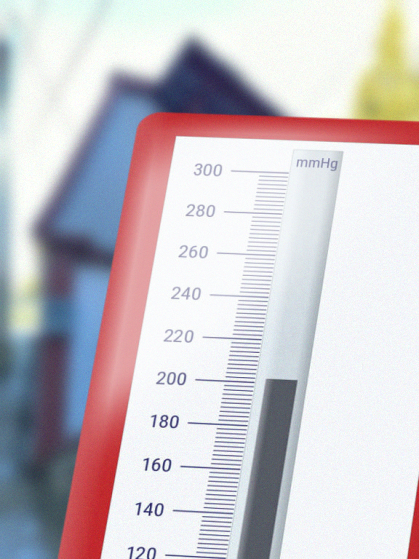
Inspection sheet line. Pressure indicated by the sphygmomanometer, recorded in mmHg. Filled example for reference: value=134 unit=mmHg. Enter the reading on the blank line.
value=202 unit=mmHg
